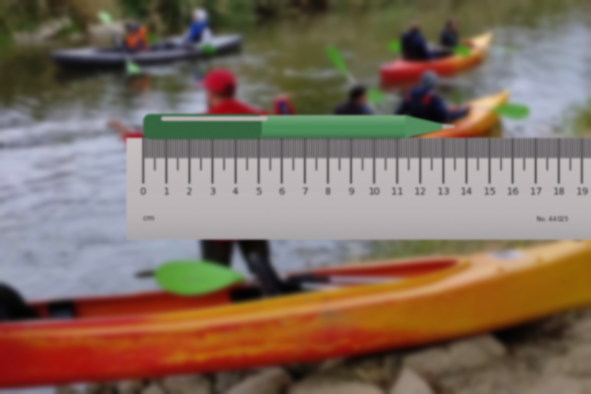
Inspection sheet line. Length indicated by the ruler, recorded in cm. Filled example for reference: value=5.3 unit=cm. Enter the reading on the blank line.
value=13.5 unit=cm
